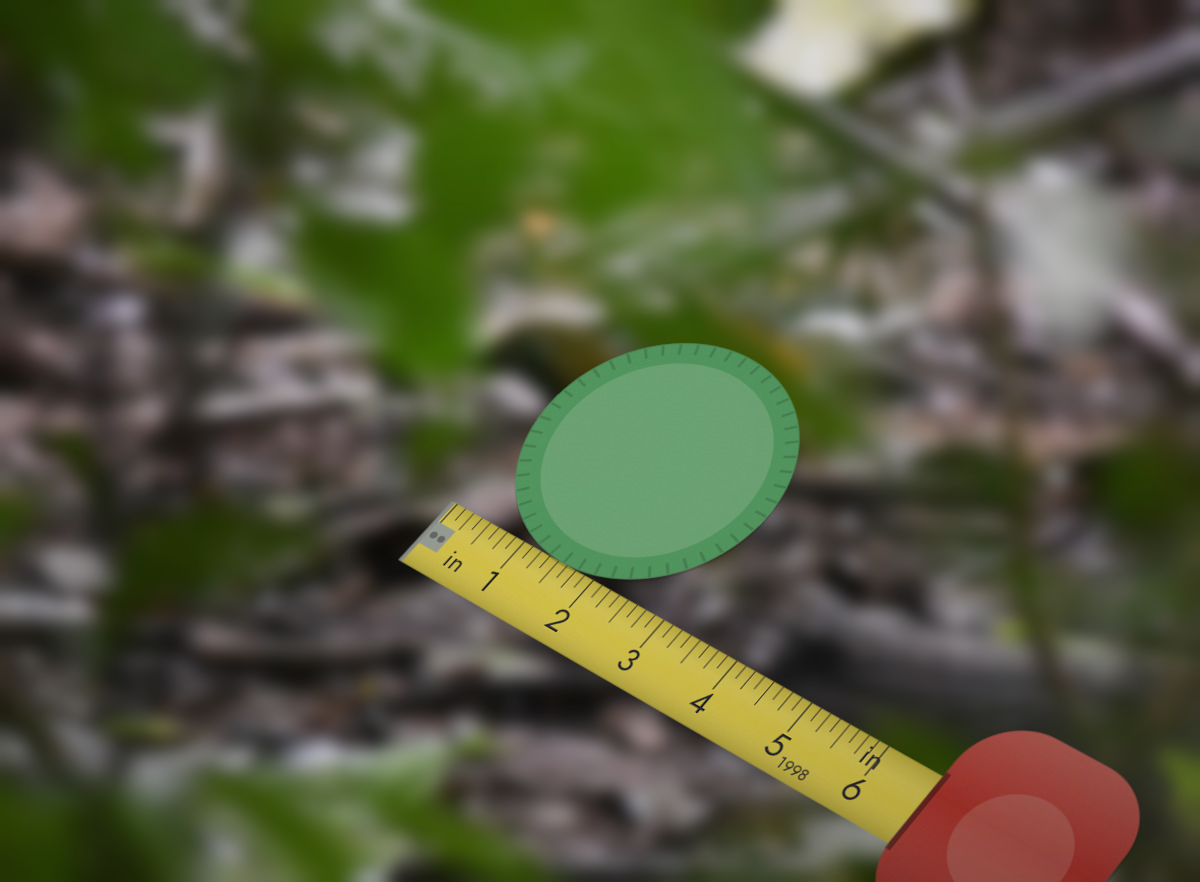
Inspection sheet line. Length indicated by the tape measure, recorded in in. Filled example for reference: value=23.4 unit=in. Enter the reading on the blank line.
value=3.125 unit=in
